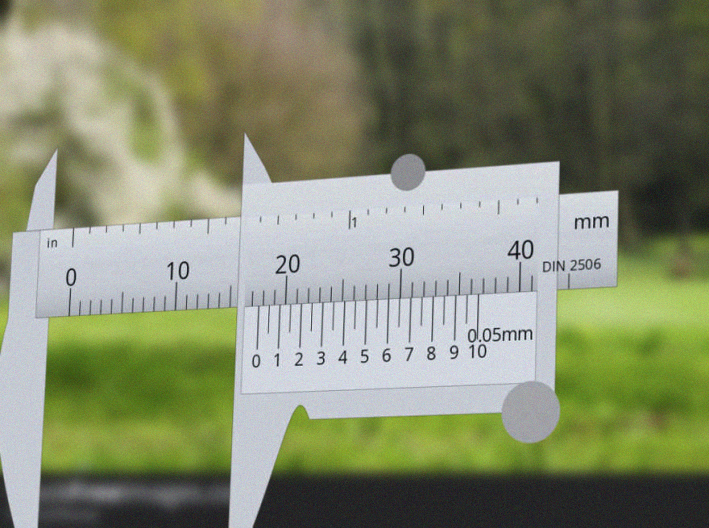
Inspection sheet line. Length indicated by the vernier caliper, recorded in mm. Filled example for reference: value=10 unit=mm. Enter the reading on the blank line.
value=17.6 unit=mm
